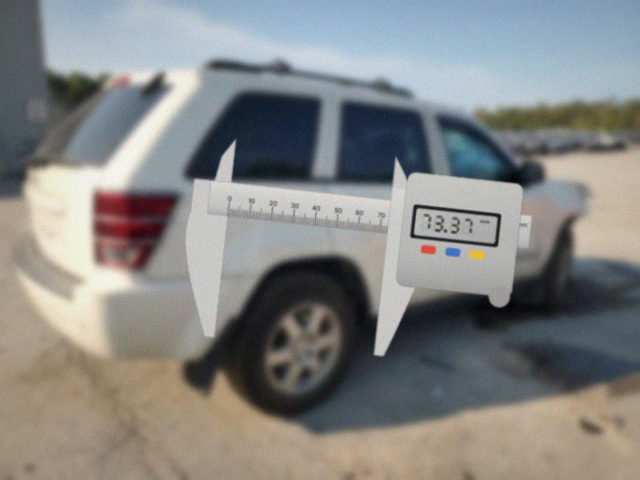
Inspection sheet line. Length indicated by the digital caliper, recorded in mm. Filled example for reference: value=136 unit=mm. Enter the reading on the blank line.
value=73.37 unit=mm
